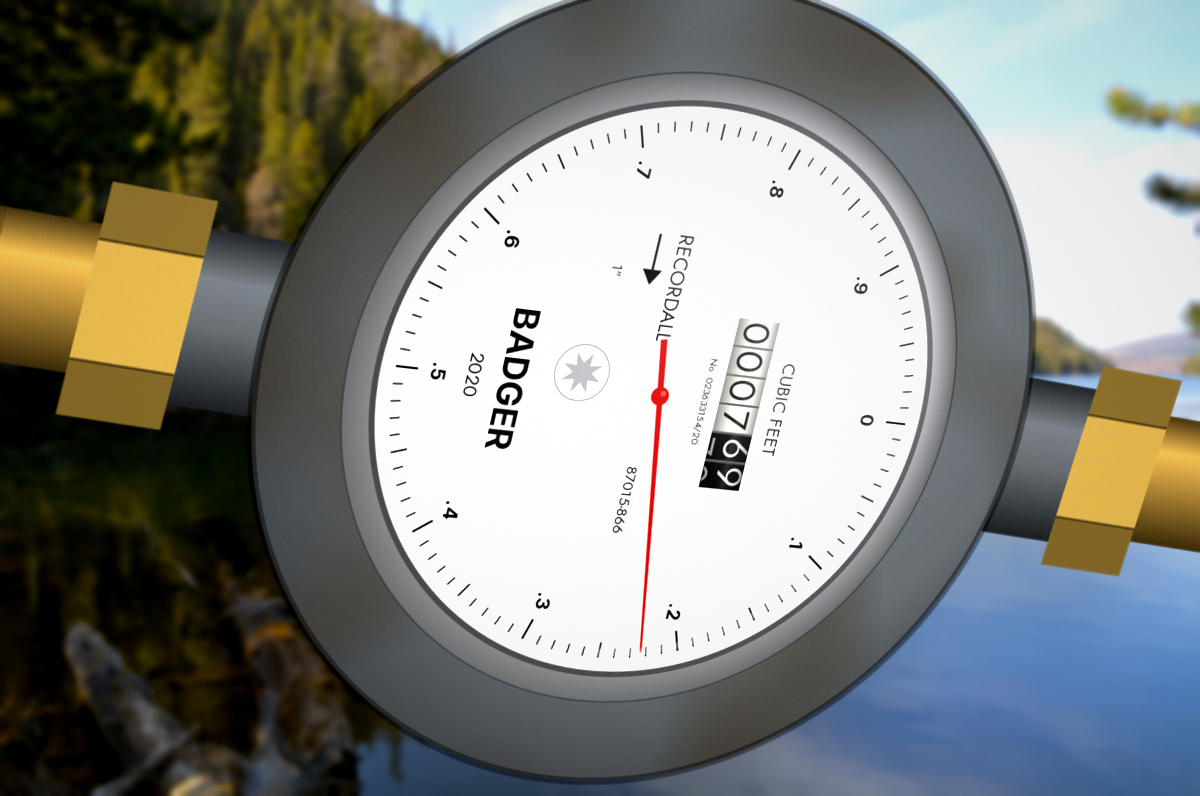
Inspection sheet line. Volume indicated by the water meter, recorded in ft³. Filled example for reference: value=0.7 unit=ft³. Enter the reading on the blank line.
value=769.22 unit=ft³
